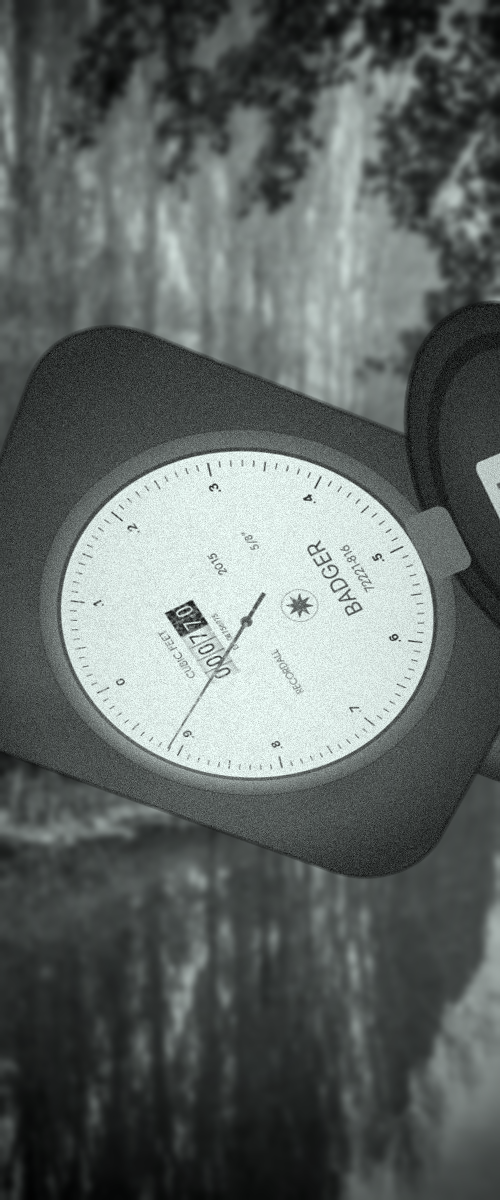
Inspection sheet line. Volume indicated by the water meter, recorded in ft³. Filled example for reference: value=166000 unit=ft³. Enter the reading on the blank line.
value=769.91 unit=ft³
